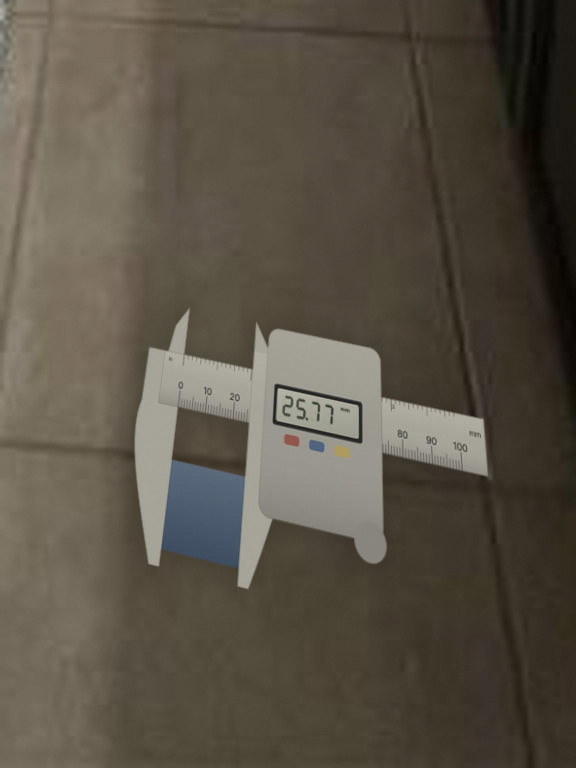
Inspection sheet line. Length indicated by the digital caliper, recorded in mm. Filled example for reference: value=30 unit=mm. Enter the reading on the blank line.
value=25.77 unit=mm
